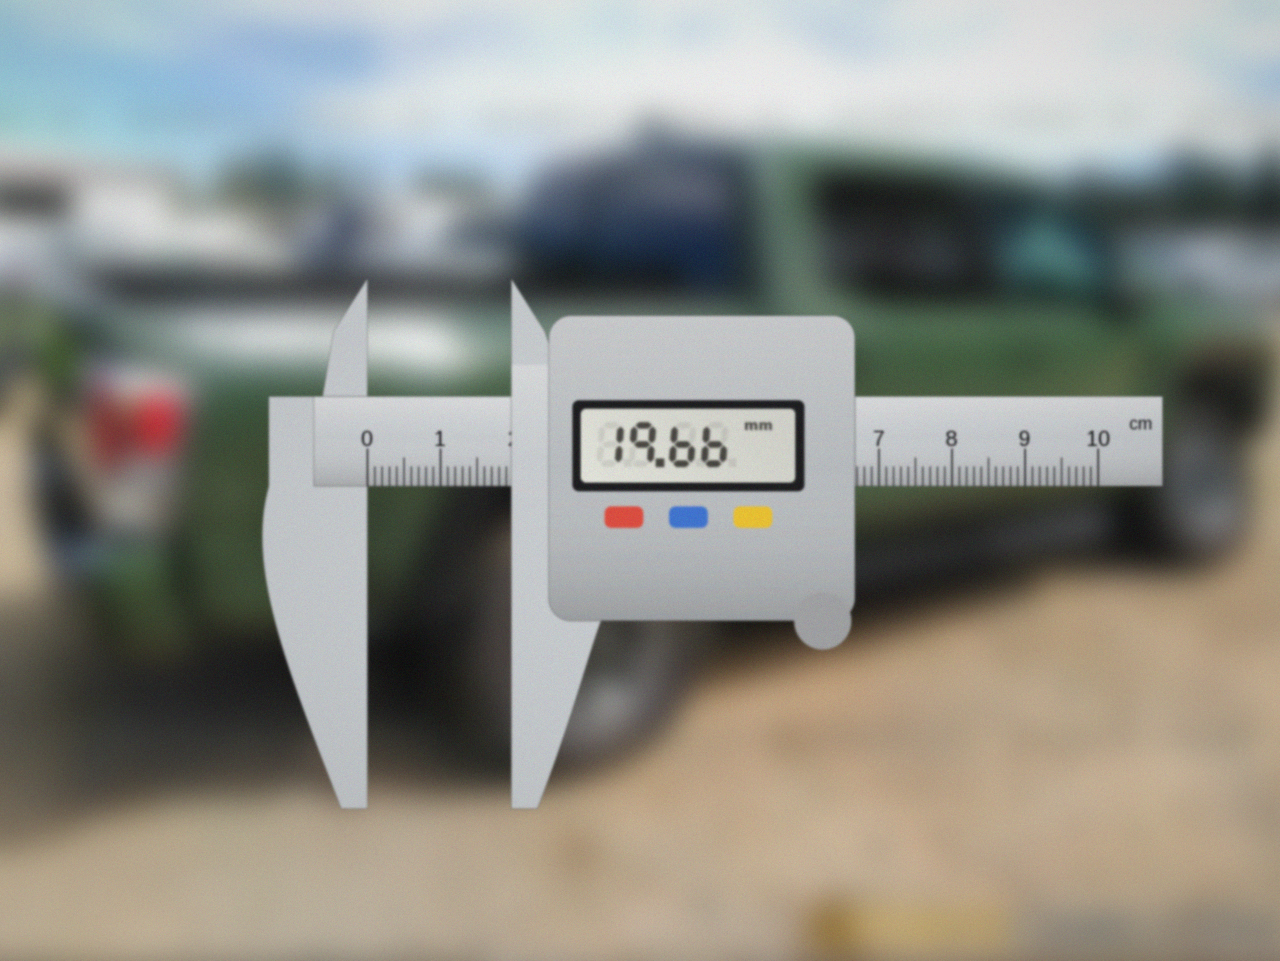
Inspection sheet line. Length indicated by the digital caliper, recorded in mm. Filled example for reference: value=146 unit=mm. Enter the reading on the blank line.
value=19.66 unit=mm
